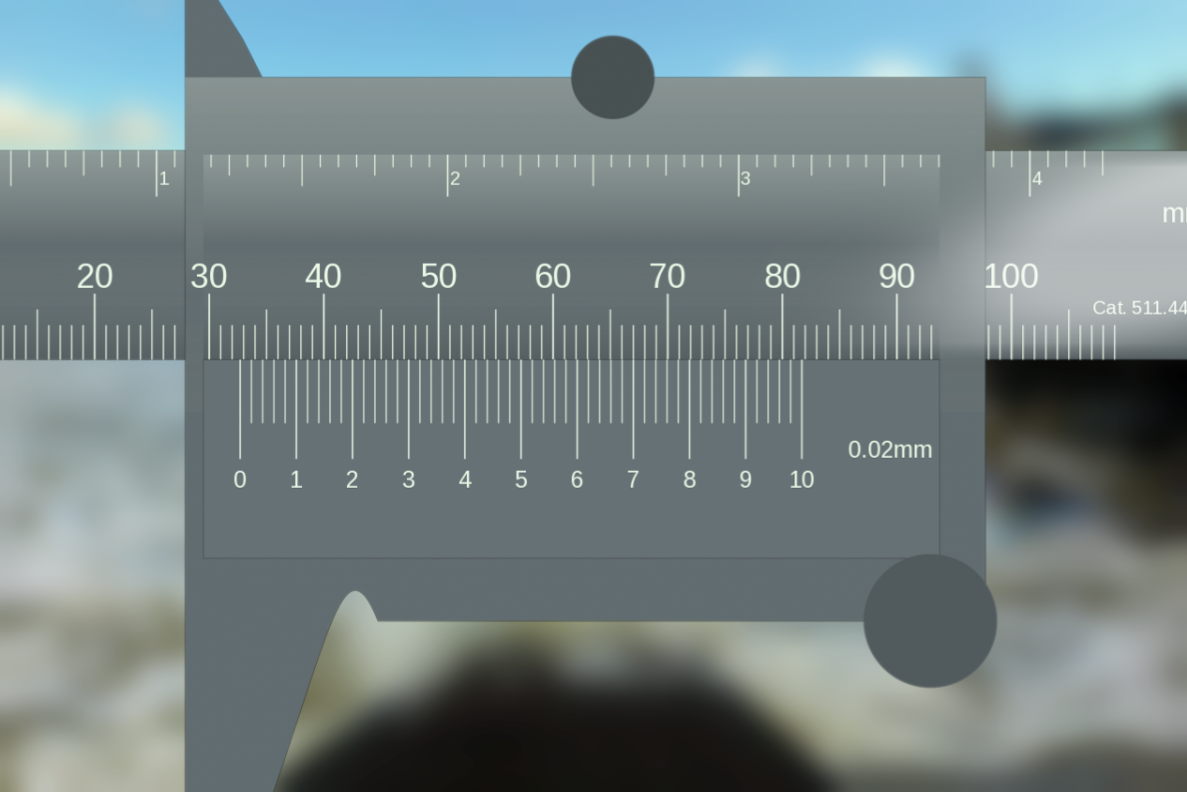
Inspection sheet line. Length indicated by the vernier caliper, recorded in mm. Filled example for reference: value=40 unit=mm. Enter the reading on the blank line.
value=32.7 unit=mm
